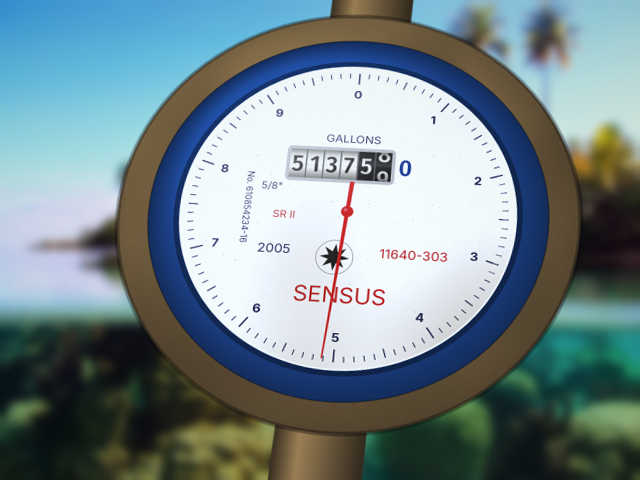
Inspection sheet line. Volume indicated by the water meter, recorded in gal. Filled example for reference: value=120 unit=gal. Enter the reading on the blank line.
value=5137585.1 unit=gal
